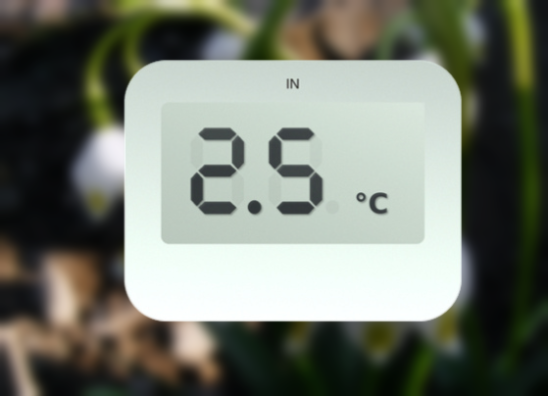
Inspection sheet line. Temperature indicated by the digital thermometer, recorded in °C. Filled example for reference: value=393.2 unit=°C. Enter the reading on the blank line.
value=2.5 unit=°C
